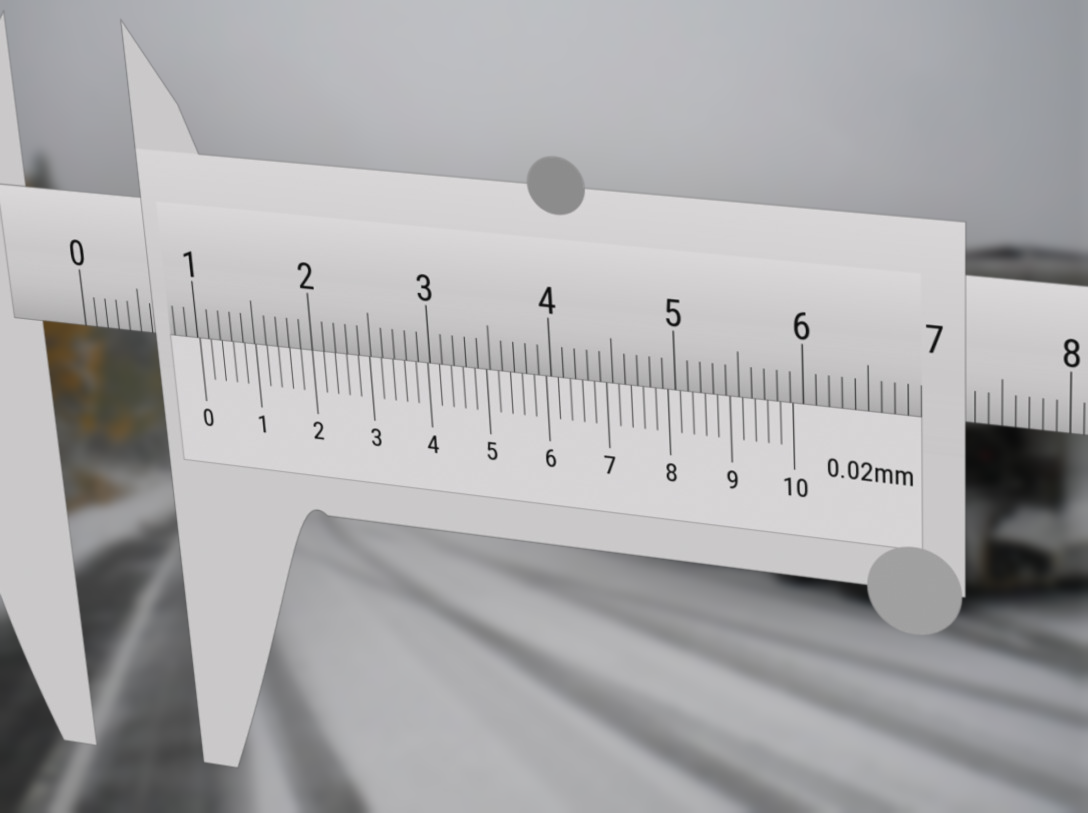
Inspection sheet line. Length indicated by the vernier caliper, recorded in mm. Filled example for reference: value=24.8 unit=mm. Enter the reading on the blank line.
value=10.2 unit=mm
